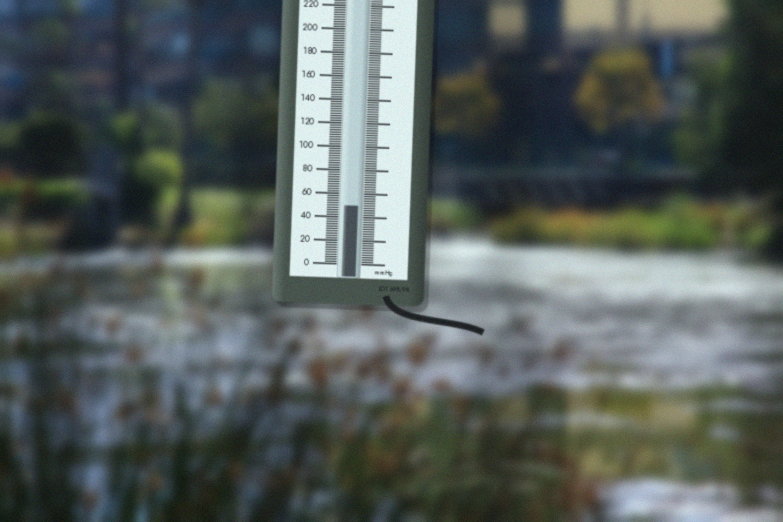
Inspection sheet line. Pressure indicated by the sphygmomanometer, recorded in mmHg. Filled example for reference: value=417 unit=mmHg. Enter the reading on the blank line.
value=50 unit=mmHg
